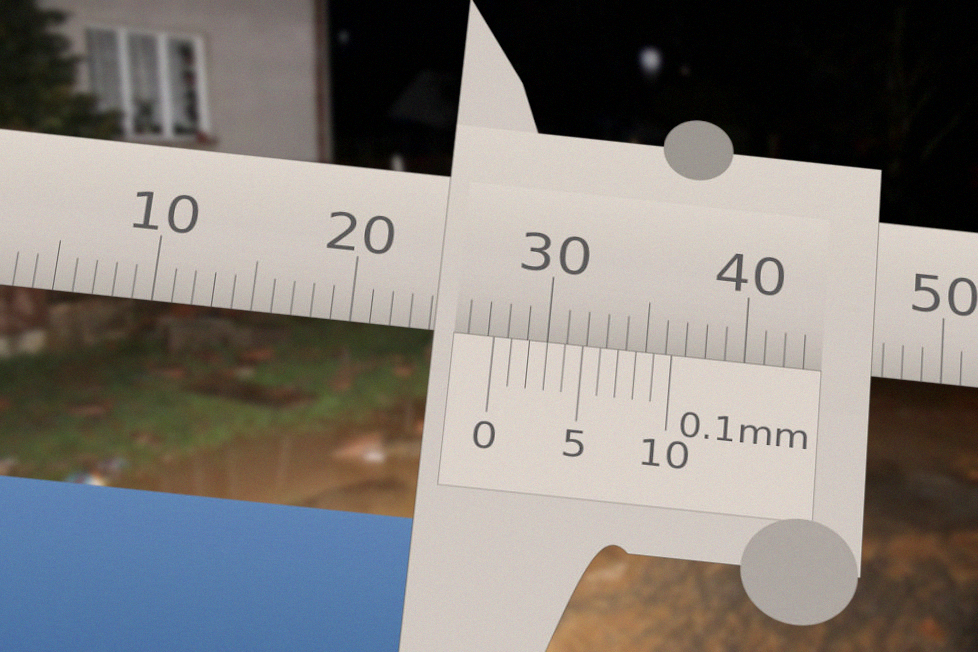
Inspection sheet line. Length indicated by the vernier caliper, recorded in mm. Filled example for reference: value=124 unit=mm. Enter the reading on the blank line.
value=27.3 unit=mm
